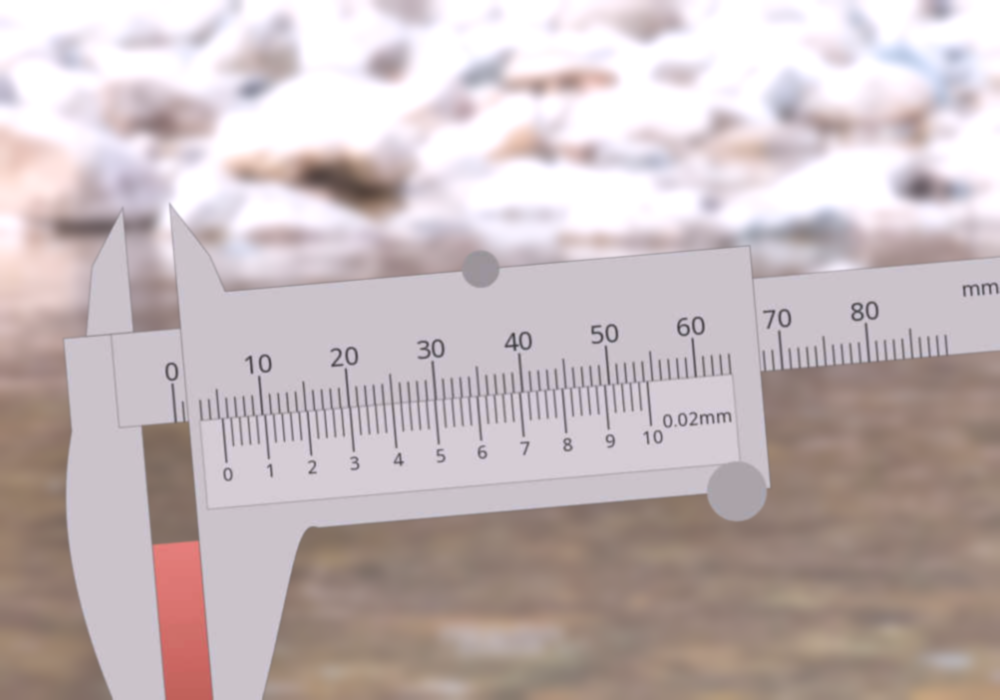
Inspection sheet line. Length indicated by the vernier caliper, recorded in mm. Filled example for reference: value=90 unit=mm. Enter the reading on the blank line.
value=5.4 unit=mm
